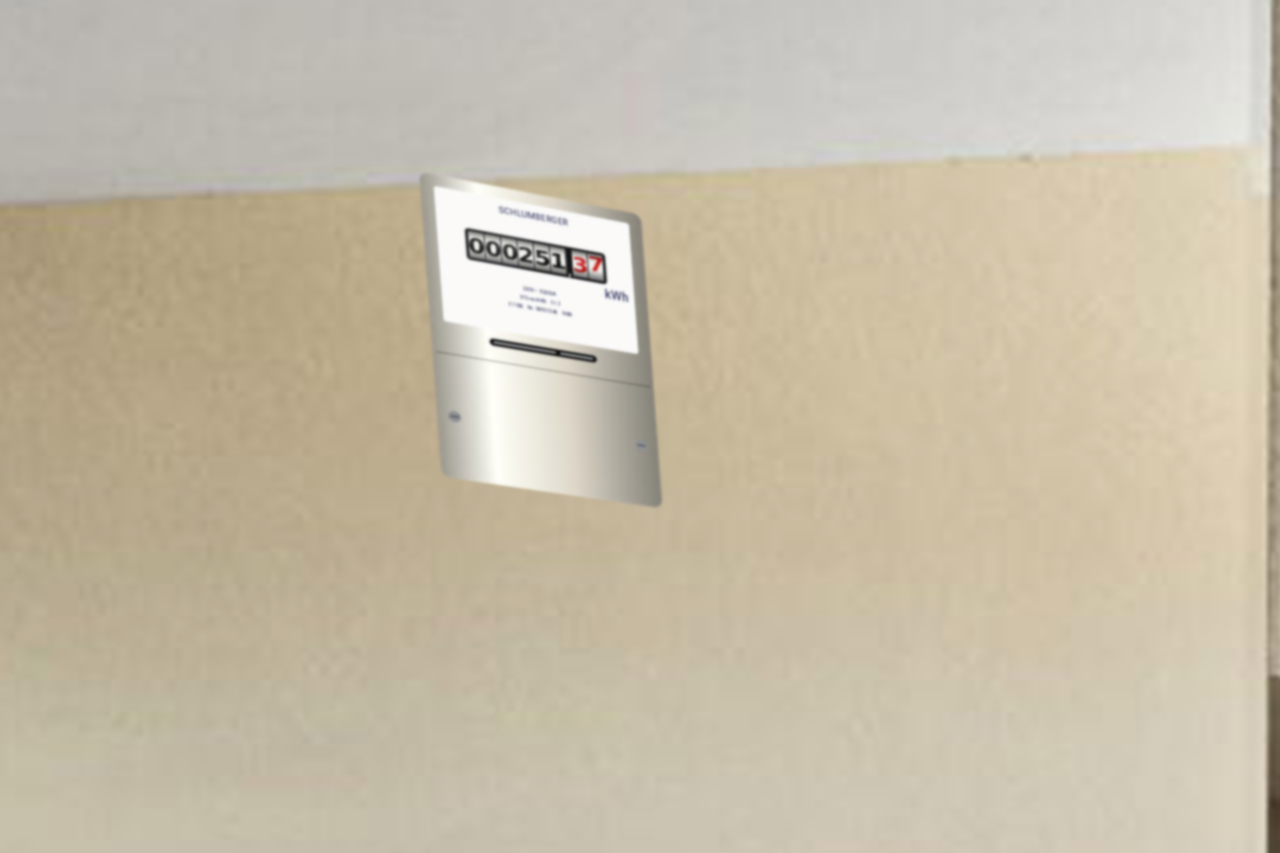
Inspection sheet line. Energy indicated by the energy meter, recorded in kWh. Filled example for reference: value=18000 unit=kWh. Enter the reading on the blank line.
value=251.37 unit=kWh
